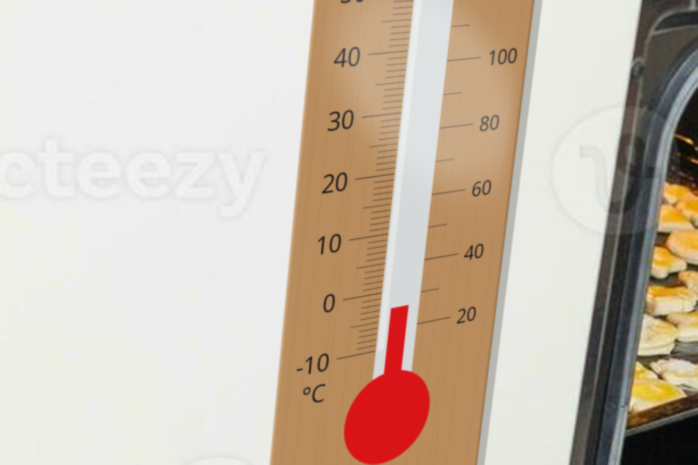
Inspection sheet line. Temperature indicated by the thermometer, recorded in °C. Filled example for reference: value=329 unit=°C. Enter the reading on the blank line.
value=-3 unit=°C
